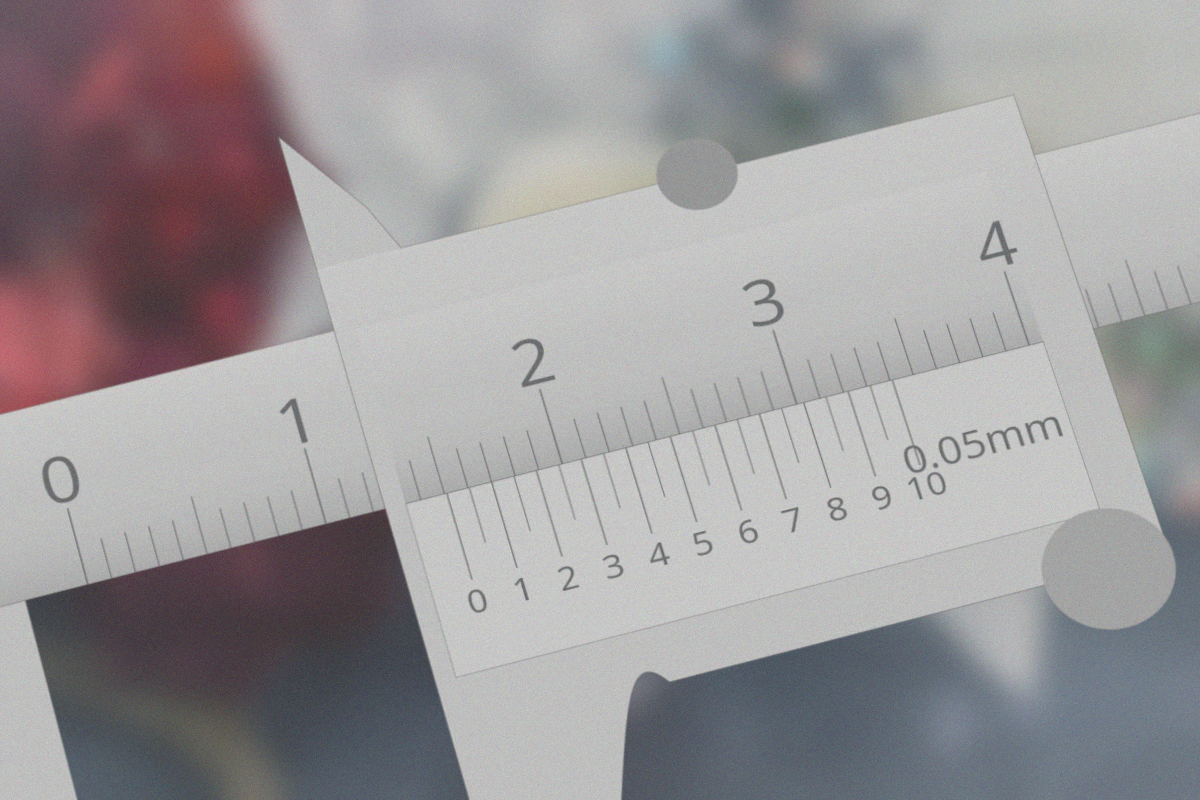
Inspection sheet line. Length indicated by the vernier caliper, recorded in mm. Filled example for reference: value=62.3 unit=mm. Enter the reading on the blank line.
value=15.1 unit=mm
